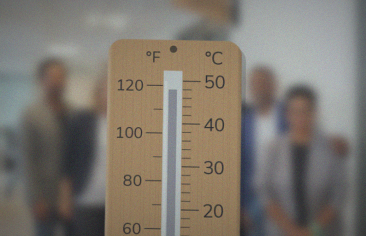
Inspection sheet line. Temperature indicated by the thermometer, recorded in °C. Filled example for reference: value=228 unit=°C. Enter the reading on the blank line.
value=48 unit=°C
